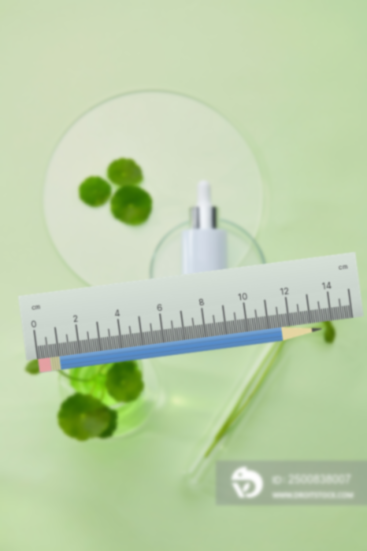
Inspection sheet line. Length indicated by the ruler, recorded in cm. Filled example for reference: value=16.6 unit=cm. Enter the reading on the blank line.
value=13.5 unit=cm
